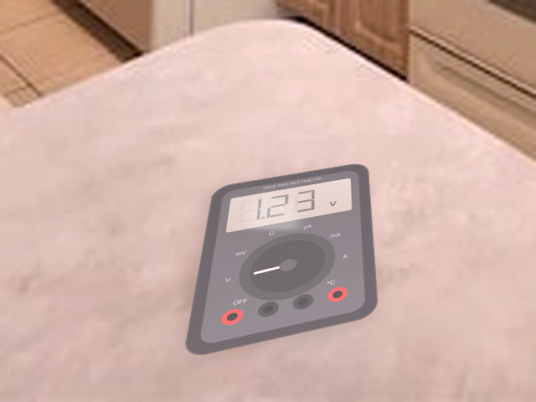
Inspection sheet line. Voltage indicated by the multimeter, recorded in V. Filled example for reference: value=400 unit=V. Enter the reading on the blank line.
value=1.23 unit=V
